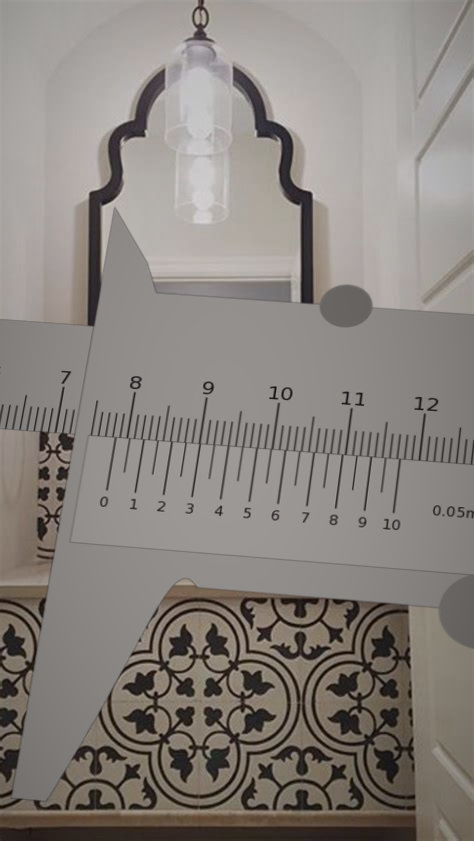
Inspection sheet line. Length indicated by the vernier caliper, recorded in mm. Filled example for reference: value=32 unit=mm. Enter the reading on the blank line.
value=78.4 unit=mm
